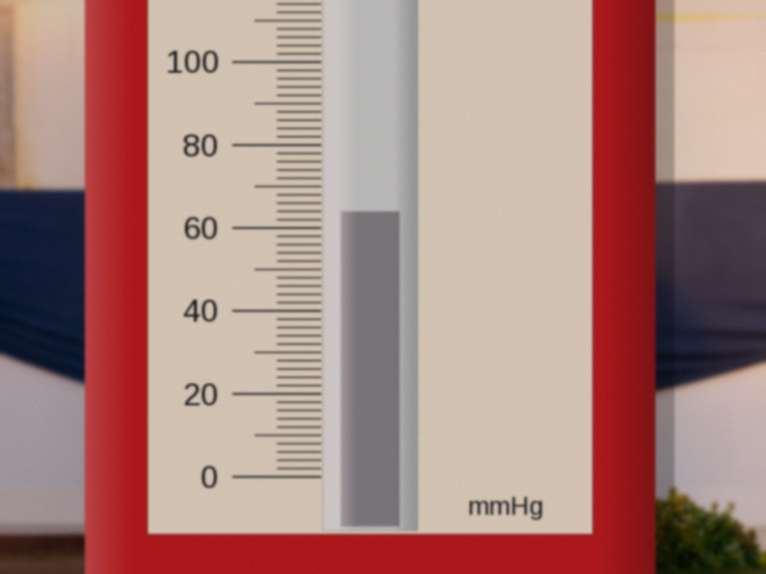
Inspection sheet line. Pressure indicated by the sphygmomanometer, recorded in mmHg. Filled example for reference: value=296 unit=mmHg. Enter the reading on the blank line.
value=64 unit=mmHg
